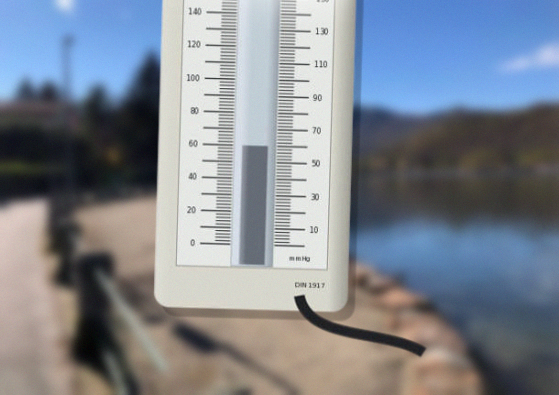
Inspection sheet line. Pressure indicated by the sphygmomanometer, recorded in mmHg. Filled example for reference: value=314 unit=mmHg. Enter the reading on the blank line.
value=60 unit=mmHg
